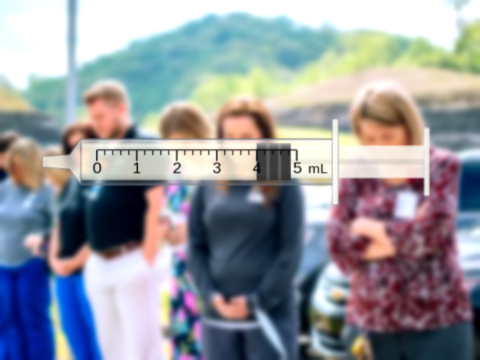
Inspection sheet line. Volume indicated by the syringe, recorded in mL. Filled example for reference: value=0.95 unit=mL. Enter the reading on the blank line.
value=4 unit=mL
